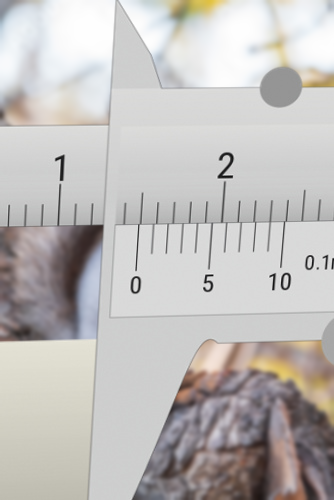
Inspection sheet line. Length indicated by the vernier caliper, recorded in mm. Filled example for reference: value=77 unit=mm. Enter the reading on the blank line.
value=14.9 unit=mm
